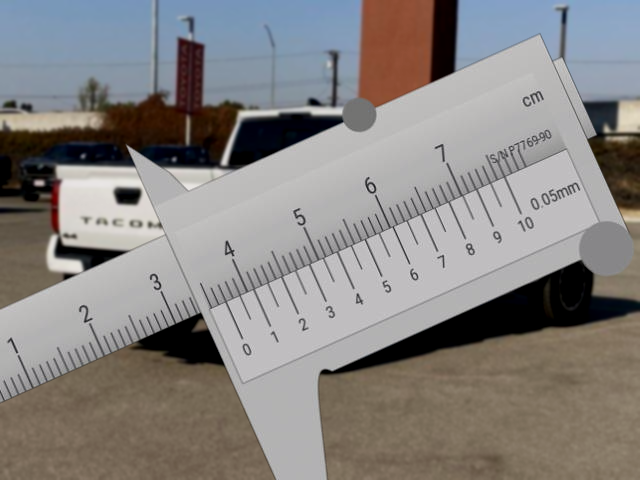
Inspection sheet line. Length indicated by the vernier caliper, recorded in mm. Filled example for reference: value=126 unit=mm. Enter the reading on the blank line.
value=37.0 unit=mm
